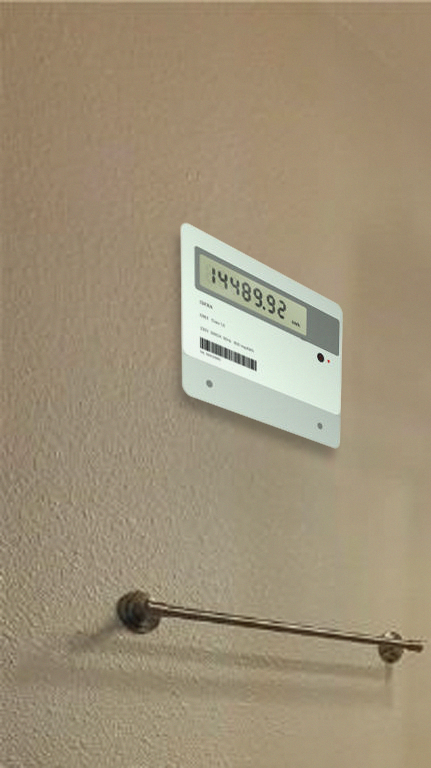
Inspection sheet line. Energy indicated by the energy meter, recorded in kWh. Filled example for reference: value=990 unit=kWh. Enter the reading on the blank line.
value=14489.92 unit=kWh
